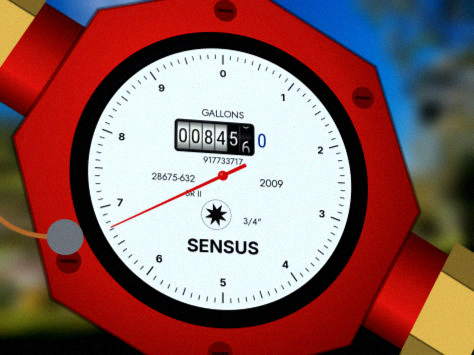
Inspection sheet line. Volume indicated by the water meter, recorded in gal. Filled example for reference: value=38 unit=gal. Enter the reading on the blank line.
value=84556.7 unit=gal
